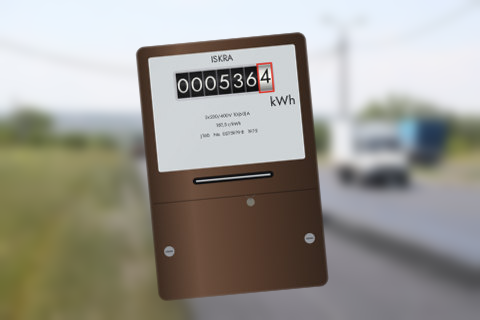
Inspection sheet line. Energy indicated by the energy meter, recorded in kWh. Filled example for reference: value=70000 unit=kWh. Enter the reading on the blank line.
value=536.4 unit=kWh
